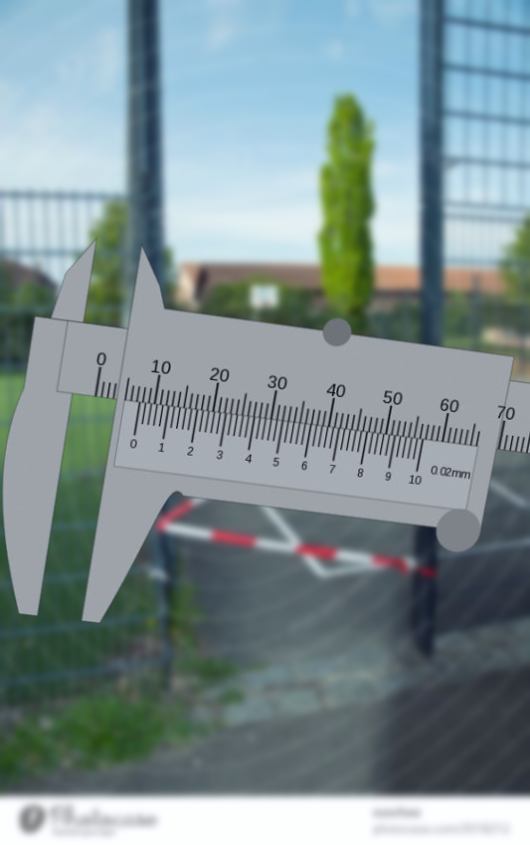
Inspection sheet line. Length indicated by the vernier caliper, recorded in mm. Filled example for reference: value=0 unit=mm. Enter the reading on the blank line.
value=7.5 unit=mm
